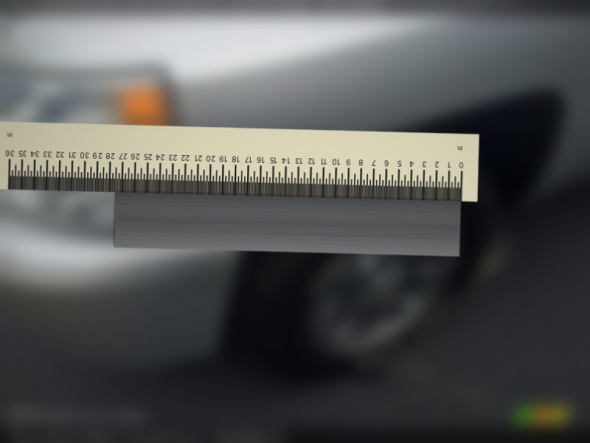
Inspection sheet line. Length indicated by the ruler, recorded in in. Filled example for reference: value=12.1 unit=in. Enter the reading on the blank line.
value=27.5 unit=in
